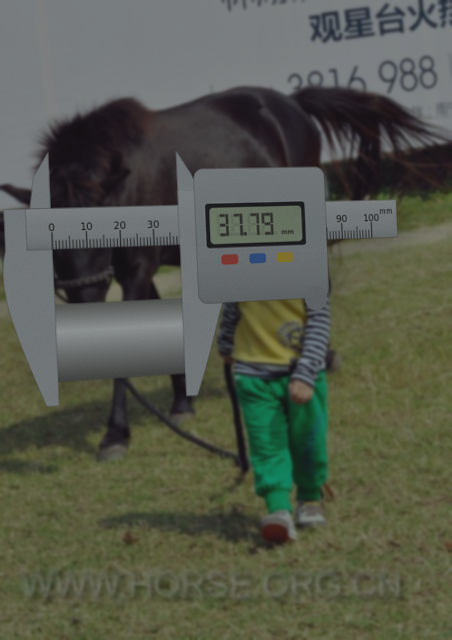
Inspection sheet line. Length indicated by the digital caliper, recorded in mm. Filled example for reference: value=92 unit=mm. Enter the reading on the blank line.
value=37.79 unit=mm
